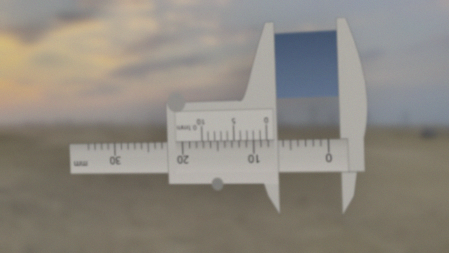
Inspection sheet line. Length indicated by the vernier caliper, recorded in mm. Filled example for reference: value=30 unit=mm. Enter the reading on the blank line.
value=8.2 unit=mm
